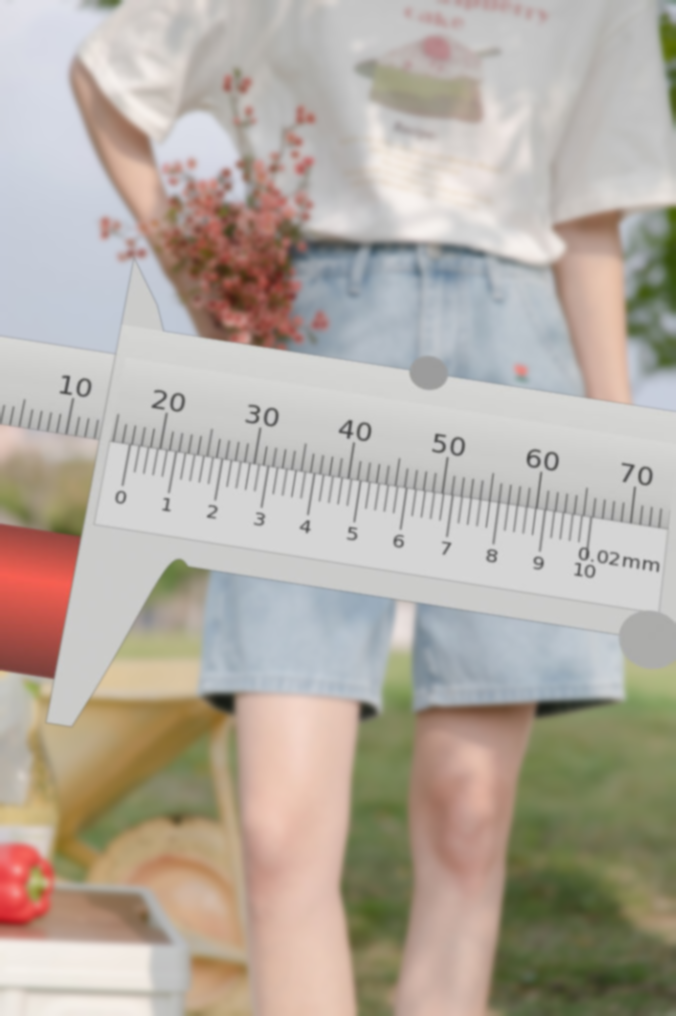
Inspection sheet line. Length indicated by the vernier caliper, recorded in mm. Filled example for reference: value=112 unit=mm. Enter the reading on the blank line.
value=16.8 unit=mm
